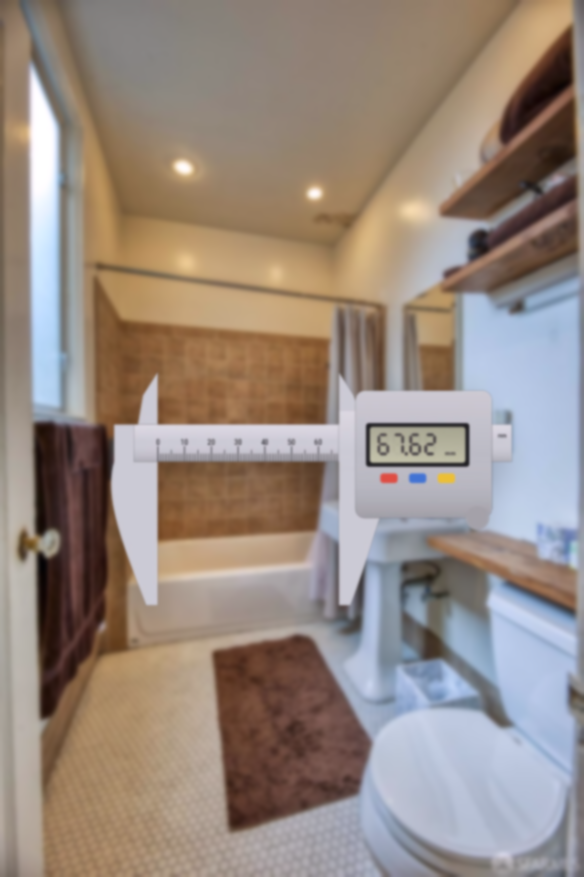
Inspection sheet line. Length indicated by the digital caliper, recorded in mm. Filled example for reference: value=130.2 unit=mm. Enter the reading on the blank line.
value=67.62 unit=mm
